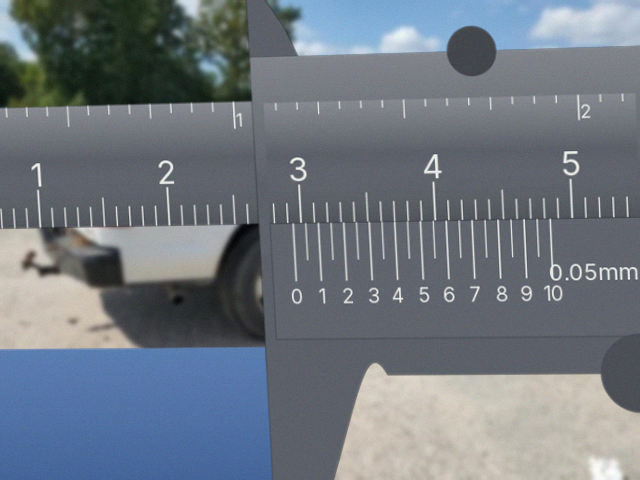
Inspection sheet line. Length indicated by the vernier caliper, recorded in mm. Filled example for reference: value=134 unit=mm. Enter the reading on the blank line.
value=29.4 unit=mm
